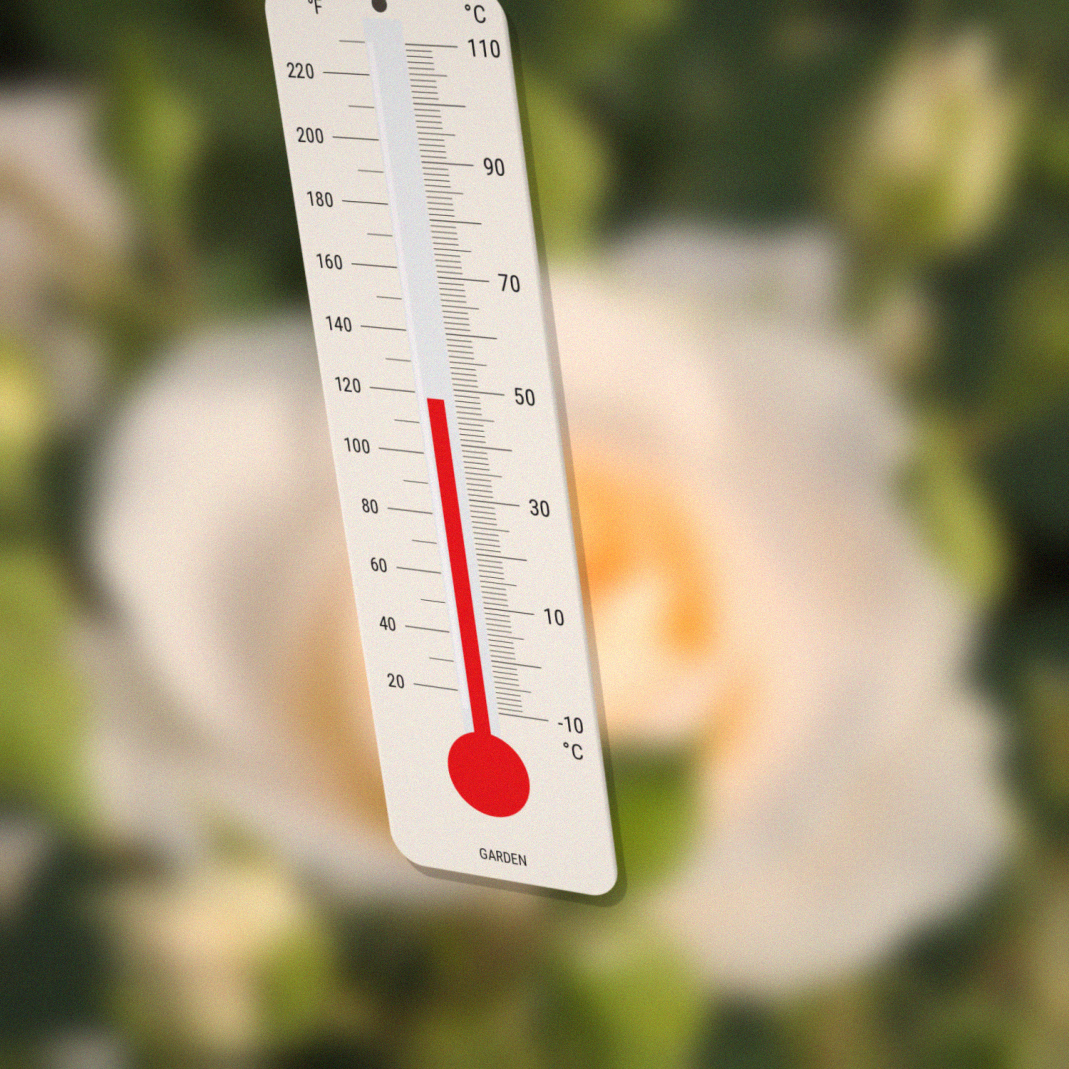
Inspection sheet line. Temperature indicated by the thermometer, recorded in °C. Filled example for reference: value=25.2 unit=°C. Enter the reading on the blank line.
value=48 unit=°C
